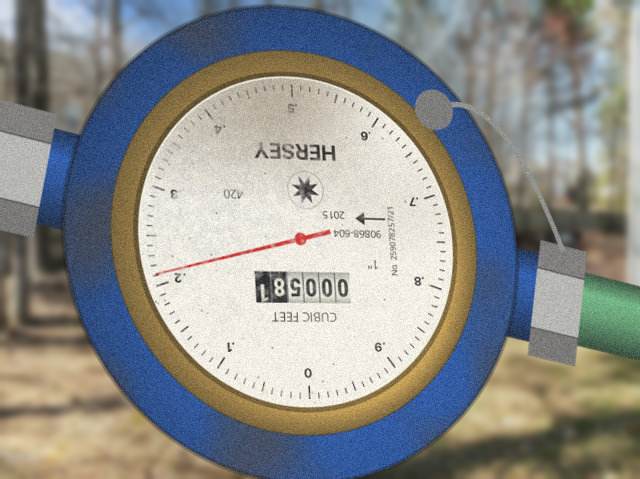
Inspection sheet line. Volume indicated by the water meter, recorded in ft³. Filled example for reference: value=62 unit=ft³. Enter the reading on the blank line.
value=581.21 unit=ft³
